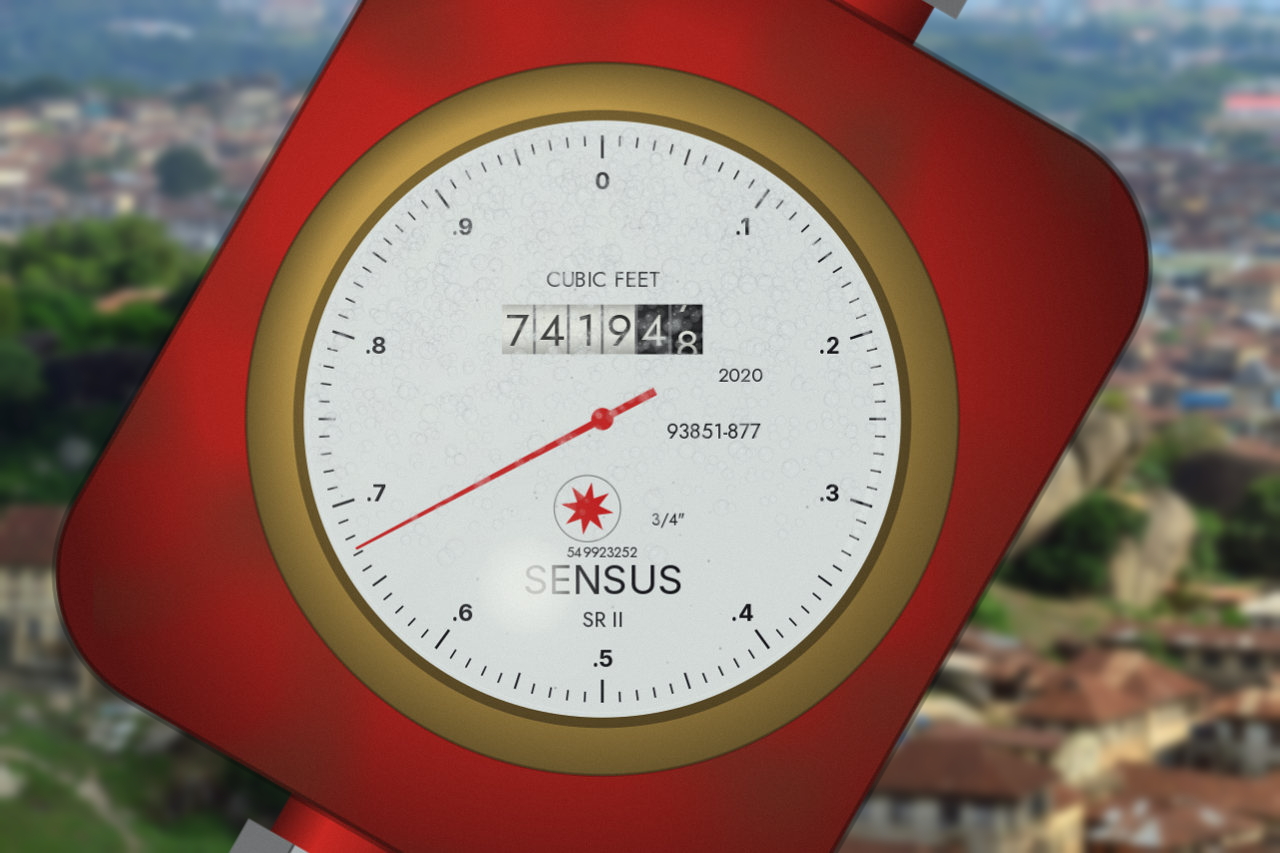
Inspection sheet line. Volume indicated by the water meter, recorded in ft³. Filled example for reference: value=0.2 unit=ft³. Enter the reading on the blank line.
value=741947.67 unit=ft³
